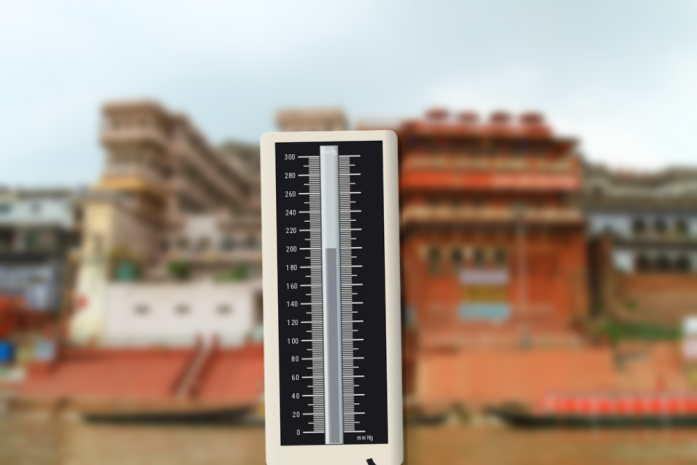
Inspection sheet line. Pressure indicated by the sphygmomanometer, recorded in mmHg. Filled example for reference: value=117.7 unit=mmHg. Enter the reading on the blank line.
value=200 unit=mmHg
